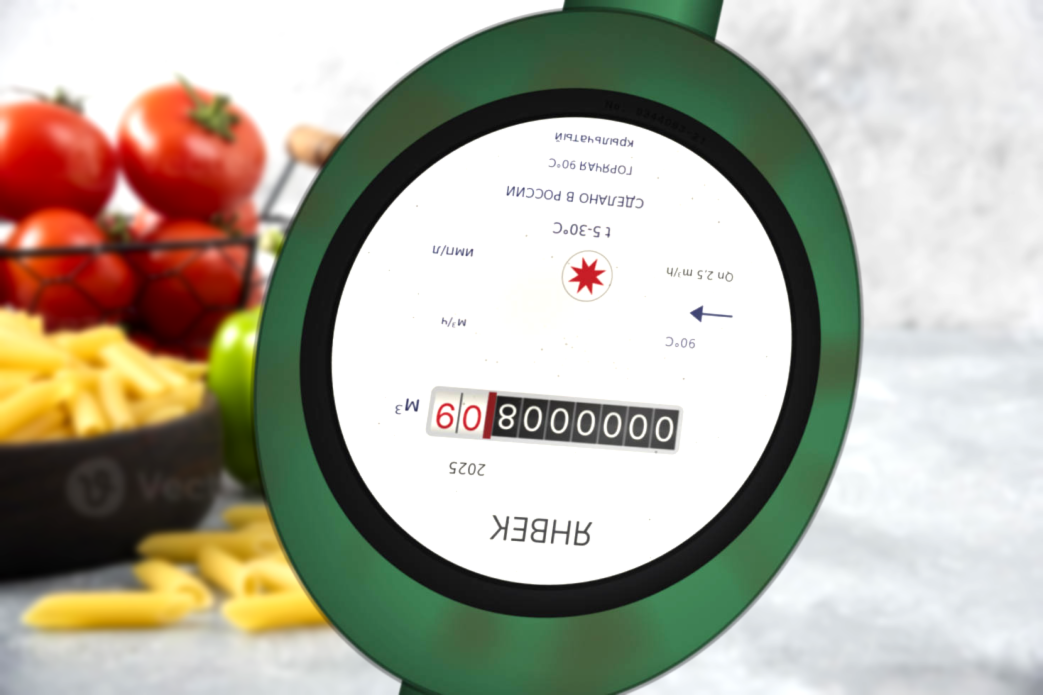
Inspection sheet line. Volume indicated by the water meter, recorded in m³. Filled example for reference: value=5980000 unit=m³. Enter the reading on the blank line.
value=8.09 unit=m³
